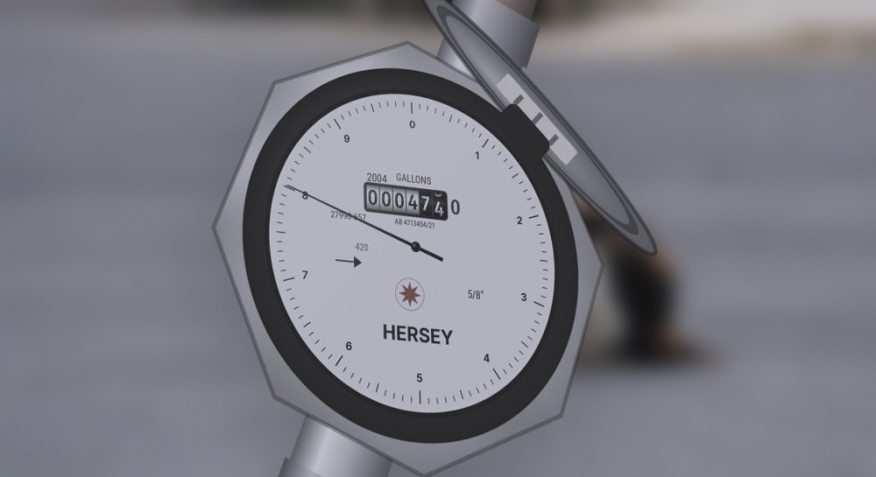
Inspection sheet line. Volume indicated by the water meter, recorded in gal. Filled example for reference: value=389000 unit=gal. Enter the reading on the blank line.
value=4738.0 unit=gal
